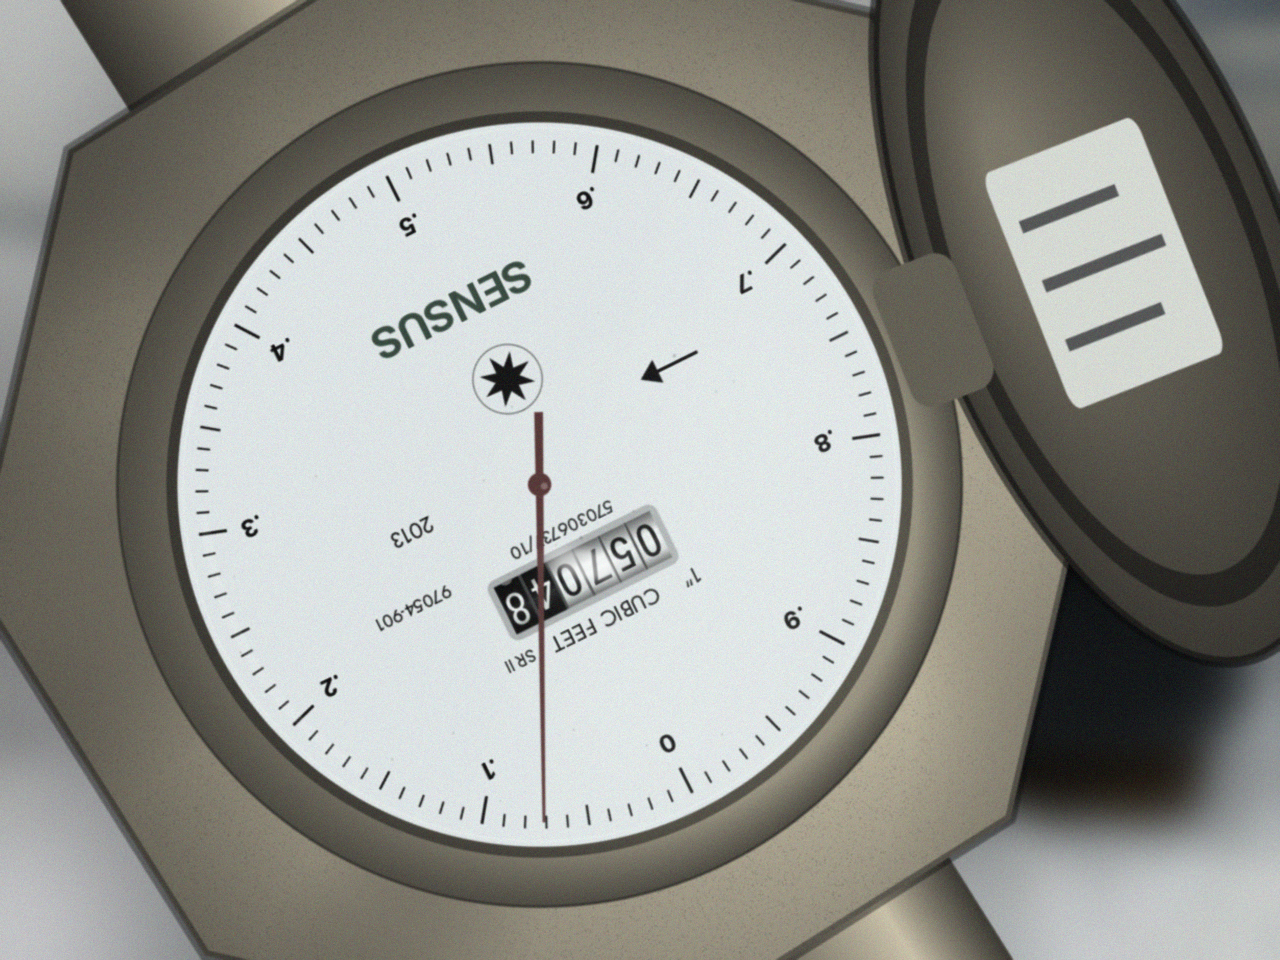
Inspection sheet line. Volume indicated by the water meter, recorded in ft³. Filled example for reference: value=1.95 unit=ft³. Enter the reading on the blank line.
value=57048.07 unit=ft³
